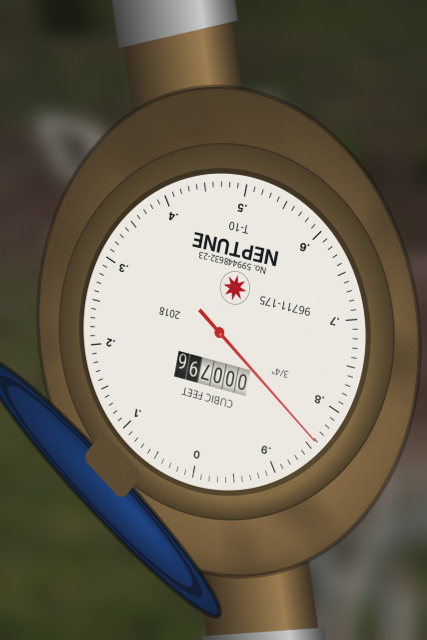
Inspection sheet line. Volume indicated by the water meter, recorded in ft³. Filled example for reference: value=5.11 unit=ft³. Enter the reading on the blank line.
value=795.84 unit=ft³
